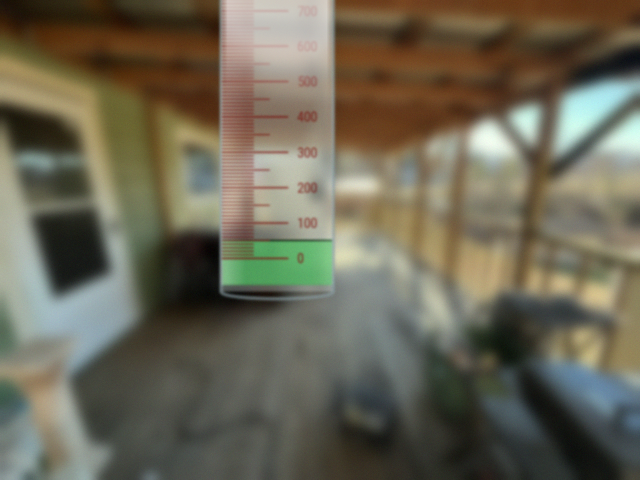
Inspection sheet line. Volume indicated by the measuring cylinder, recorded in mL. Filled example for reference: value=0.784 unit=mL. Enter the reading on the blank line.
value=50 unit=mL
